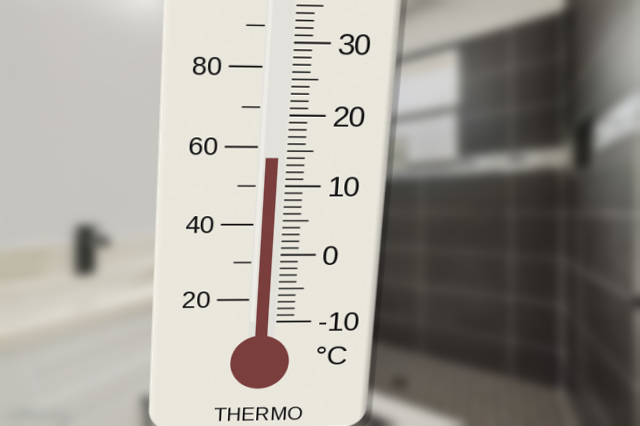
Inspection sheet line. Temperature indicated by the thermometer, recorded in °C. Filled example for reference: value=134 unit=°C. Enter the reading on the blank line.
value=14 unit=°C
